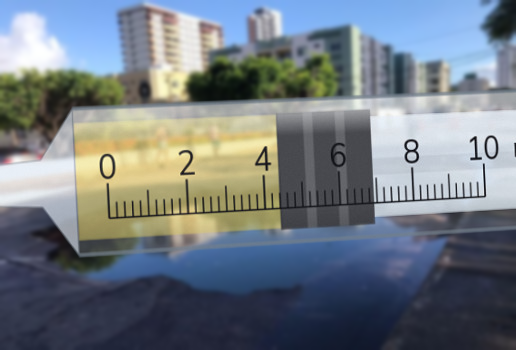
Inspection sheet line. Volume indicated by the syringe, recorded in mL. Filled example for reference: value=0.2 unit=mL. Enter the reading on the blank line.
value=4.4 unit=mL
